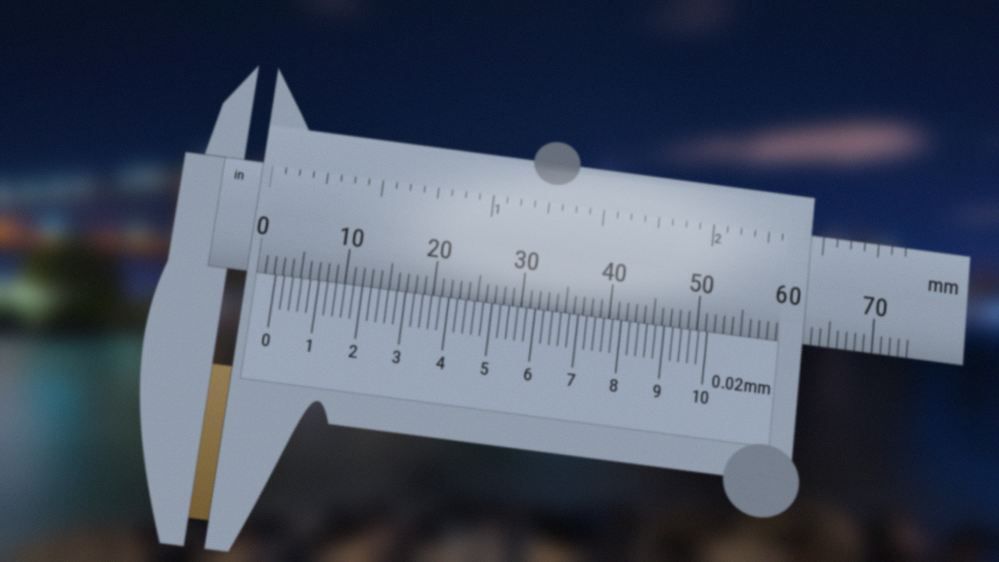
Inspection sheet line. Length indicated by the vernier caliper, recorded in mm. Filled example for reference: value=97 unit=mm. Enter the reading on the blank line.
value=2.2 unit=mm
